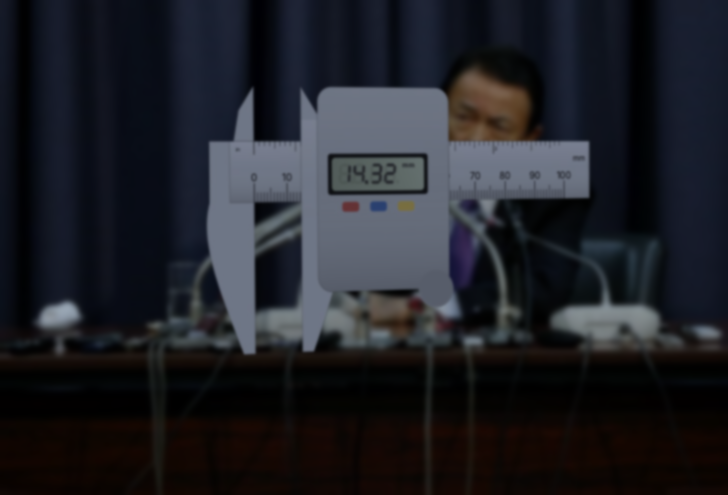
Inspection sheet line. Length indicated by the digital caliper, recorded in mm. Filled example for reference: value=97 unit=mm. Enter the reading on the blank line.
value=14.32 unit=mm
